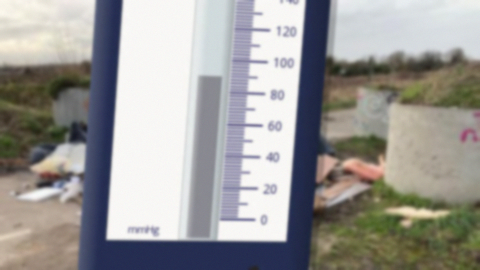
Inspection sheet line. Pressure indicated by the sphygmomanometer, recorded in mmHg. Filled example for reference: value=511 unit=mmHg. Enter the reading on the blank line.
value=90 unit=mmHg
